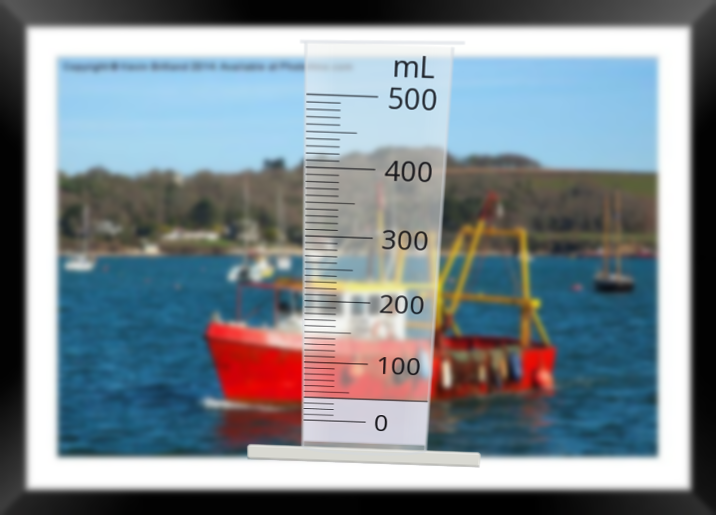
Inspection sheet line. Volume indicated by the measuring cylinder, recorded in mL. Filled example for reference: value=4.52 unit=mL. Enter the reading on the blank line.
value=40 unit=mL
